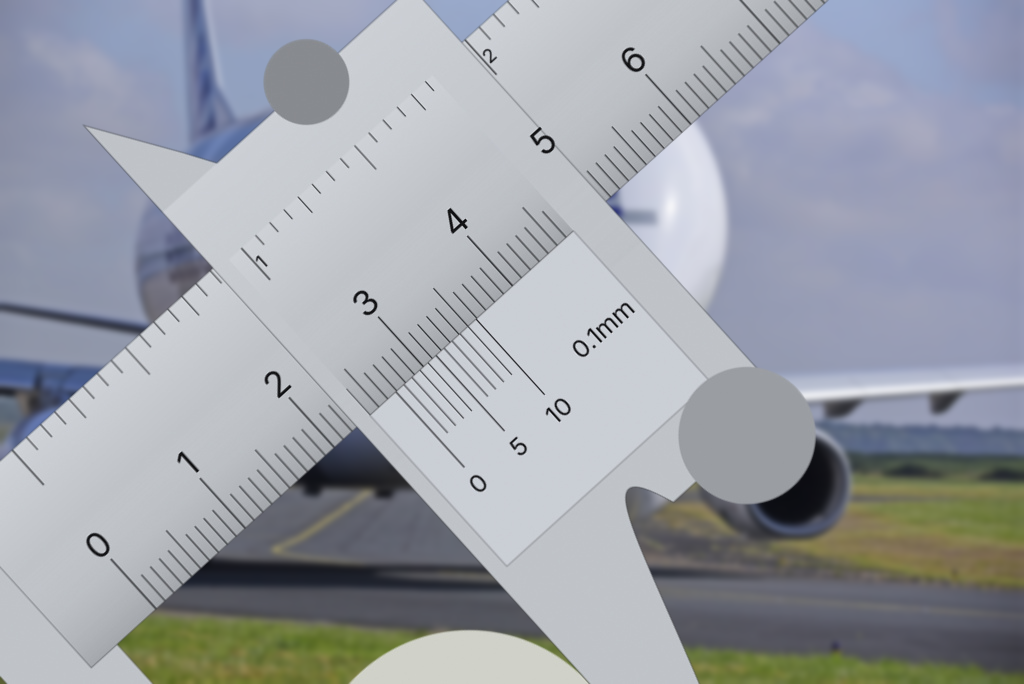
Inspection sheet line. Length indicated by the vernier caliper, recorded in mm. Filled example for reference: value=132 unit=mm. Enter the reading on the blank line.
value=26.9 unit=mm
